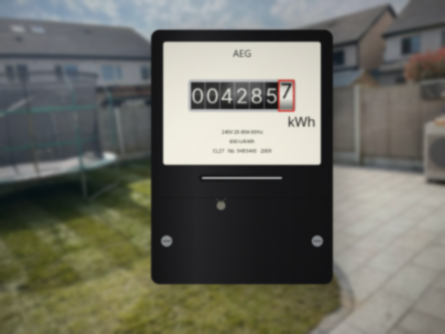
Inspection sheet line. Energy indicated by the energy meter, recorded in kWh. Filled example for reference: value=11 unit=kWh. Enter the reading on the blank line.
value=4285.7 unit=kWh
